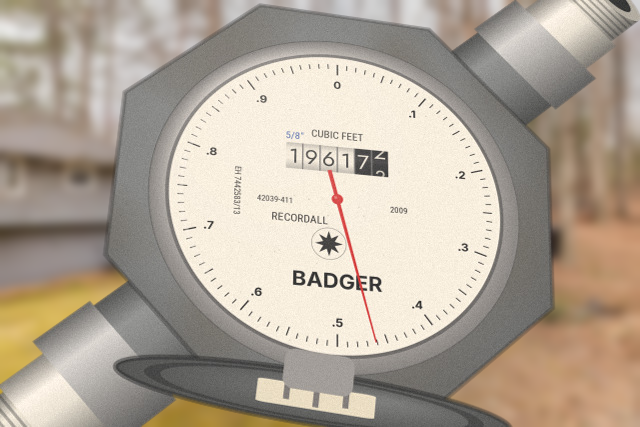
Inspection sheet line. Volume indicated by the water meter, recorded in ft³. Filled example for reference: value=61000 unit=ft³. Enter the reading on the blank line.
value=196172.46 unit=ft³
